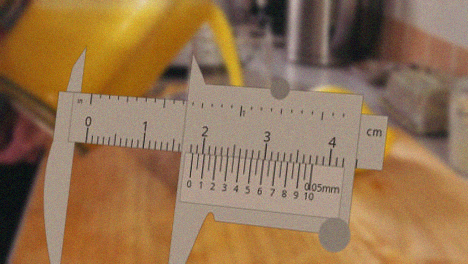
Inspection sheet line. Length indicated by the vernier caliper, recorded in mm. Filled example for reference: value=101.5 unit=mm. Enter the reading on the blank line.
value=18.4 unit=mm
